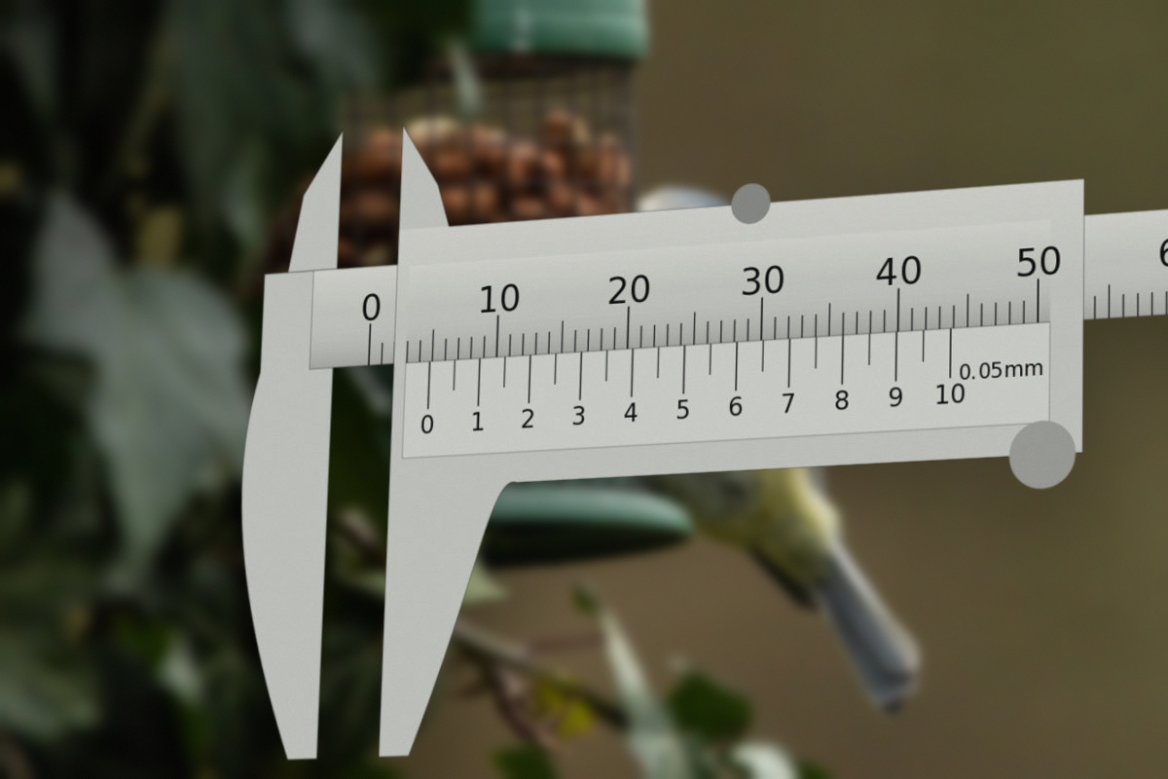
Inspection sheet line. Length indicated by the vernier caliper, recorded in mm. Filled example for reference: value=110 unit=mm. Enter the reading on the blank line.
value=4.8 unit=mm
